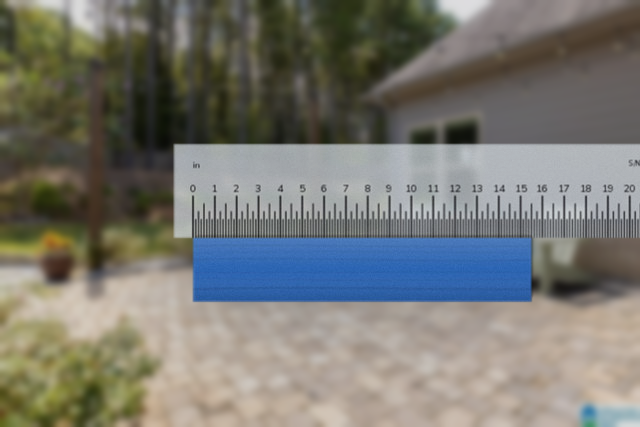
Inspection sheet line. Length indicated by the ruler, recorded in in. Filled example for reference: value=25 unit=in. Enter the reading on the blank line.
value=15.5 unit=in
